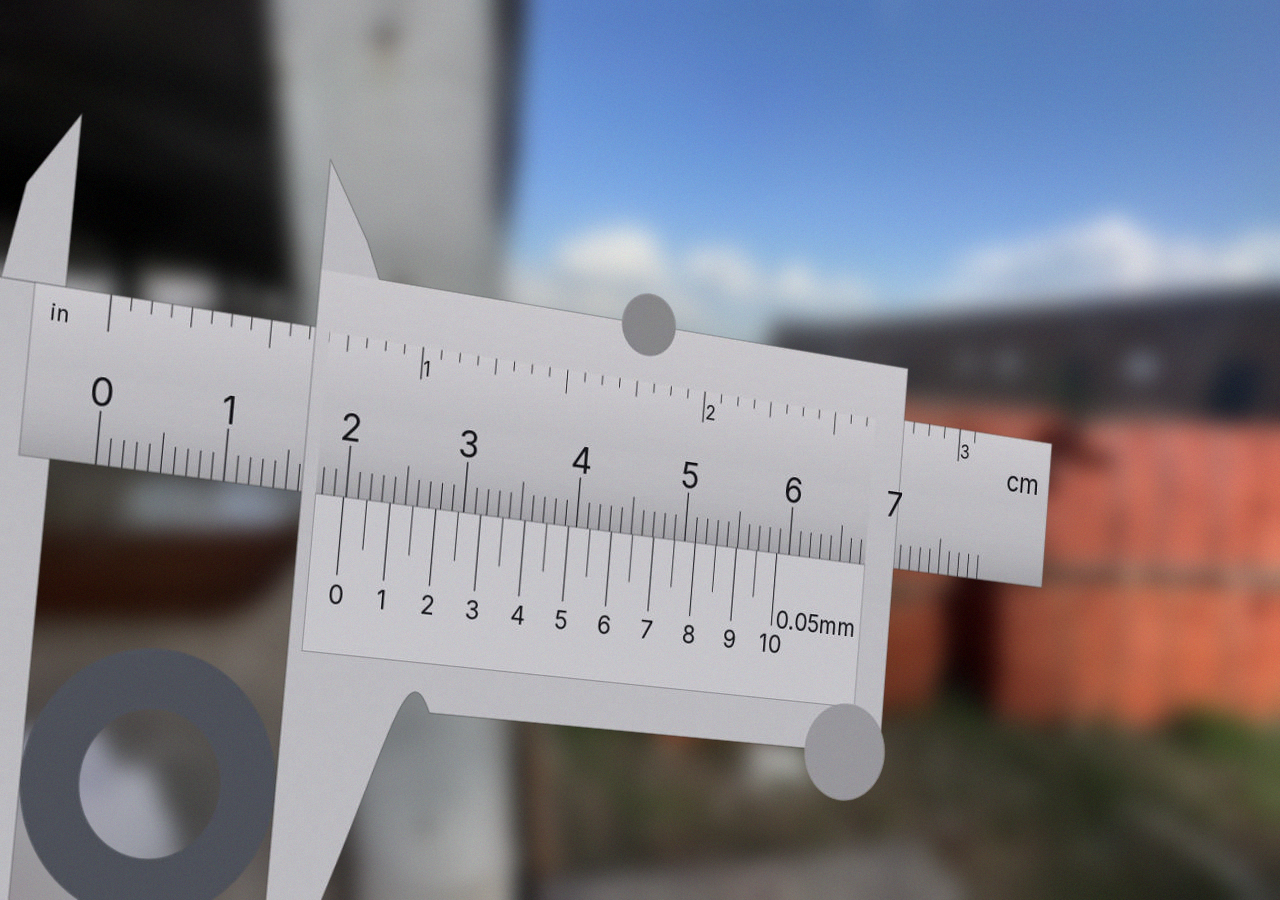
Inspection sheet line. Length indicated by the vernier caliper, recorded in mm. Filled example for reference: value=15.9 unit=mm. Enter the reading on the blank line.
value=19.8 unit=mm
